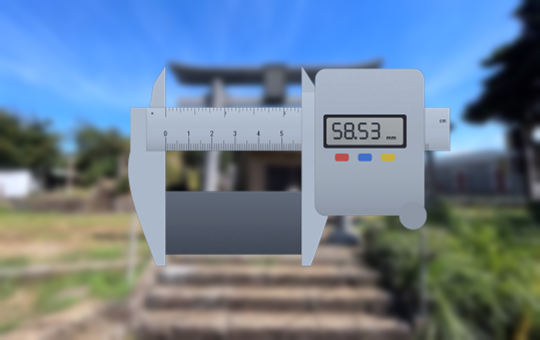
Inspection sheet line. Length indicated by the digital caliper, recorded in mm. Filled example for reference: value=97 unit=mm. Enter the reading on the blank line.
value=58.53 unit=mm
